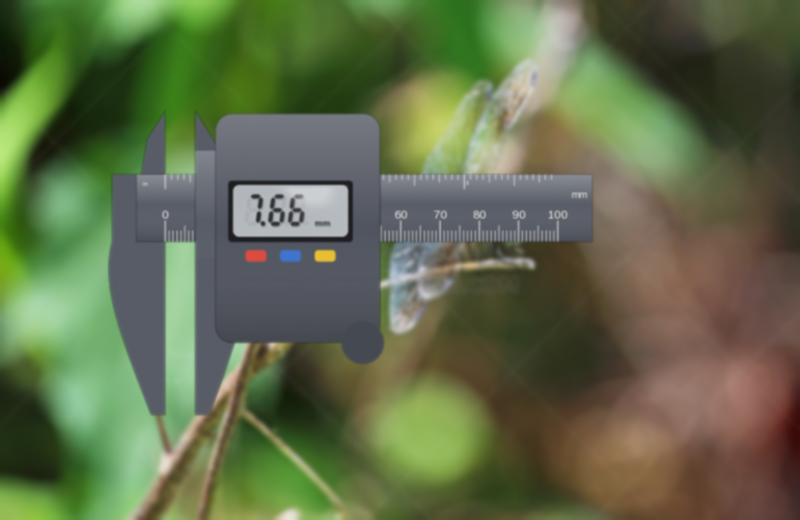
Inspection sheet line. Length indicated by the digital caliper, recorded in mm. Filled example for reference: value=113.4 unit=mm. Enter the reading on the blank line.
value=7.66 unit=mm
